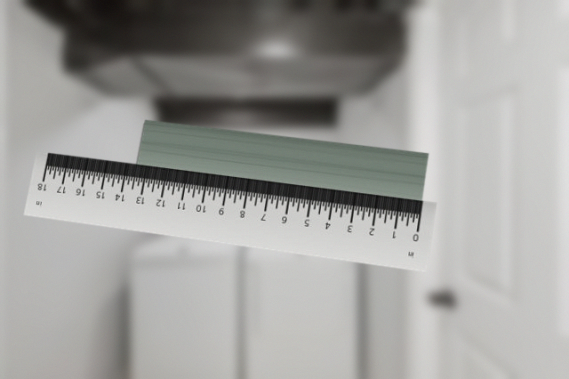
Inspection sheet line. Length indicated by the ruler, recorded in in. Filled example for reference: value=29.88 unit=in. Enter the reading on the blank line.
value=13.5 unit=in
